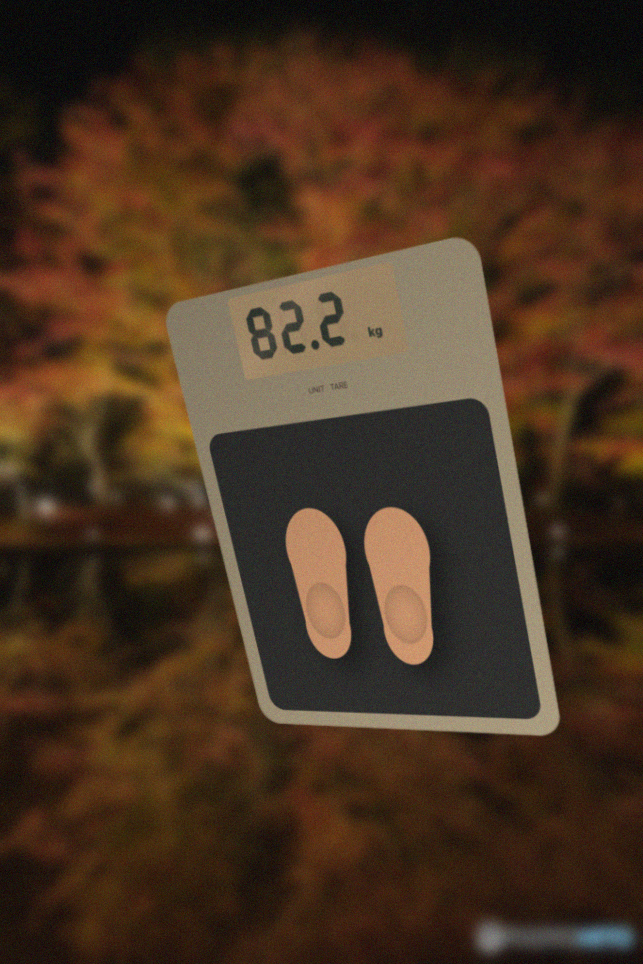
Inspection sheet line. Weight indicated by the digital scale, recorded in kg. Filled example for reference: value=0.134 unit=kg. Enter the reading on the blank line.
value=82.2 unit=kg
